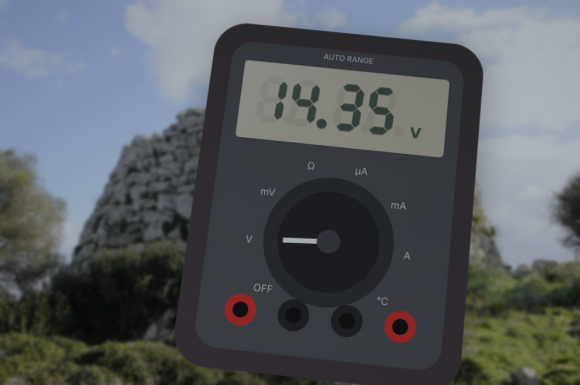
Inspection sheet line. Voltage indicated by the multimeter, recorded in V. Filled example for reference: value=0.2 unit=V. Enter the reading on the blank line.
value=14.35 unit=V
